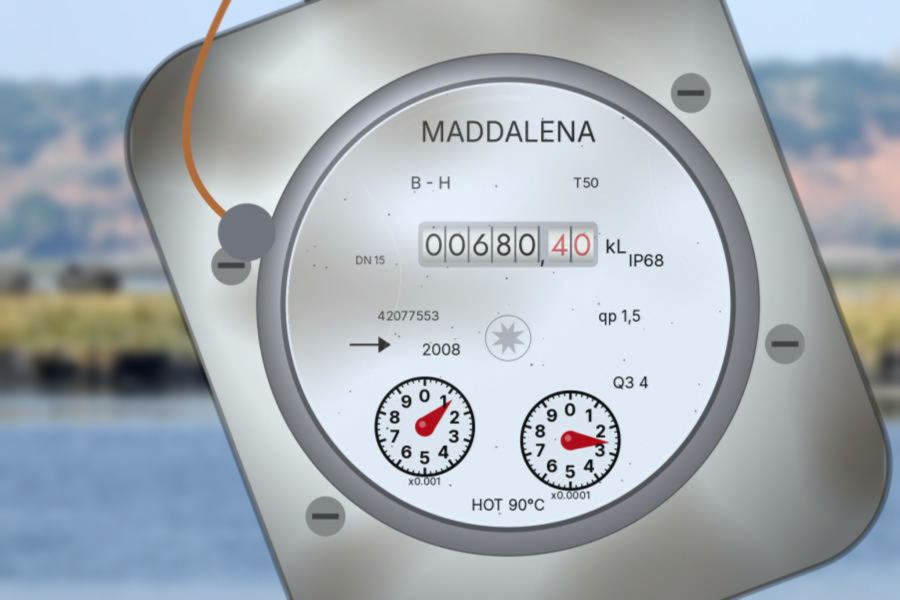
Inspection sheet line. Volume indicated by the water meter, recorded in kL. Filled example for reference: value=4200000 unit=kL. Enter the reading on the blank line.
value=680.4012 unit=kL
